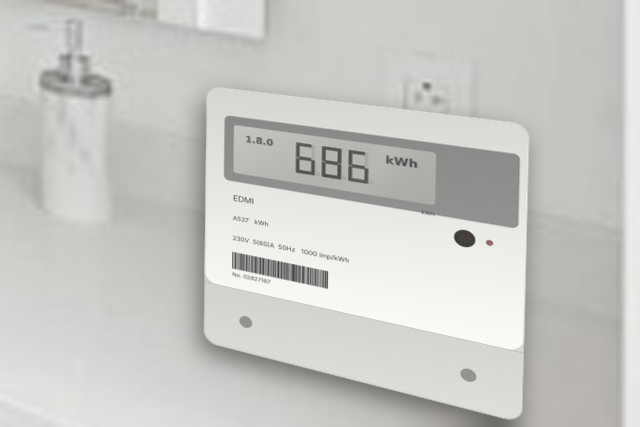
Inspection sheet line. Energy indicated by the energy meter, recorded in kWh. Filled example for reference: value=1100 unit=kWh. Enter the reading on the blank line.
value=686 unit=kWh
